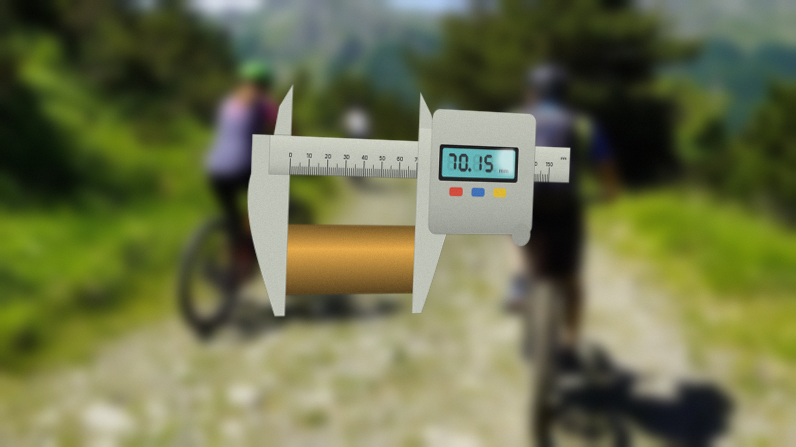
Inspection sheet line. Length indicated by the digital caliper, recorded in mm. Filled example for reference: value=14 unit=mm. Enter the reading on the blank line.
value=70.15 unit=mm
